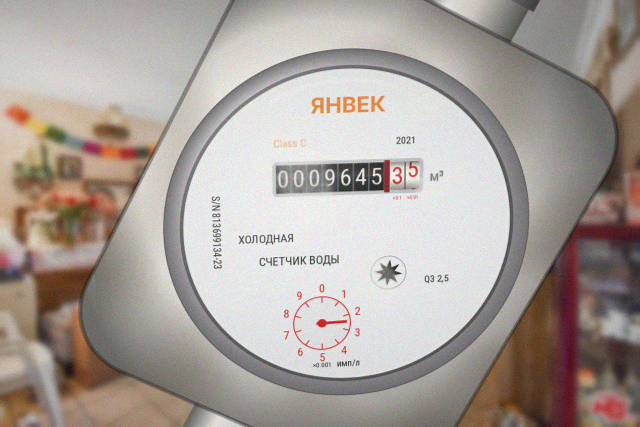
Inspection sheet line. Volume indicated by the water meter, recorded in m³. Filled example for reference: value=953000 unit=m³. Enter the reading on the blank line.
value=9645.352 unit=m³
